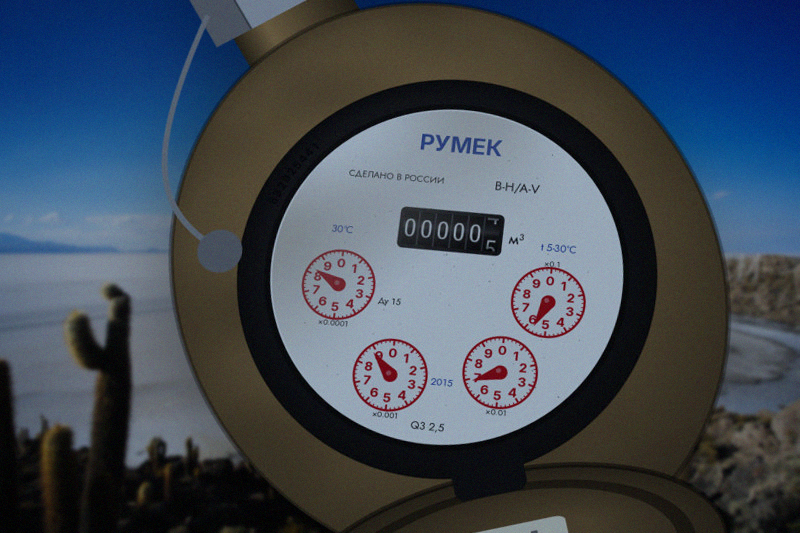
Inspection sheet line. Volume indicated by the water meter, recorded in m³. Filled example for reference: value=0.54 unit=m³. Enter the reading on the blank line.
value=4.5688 unit=m³
